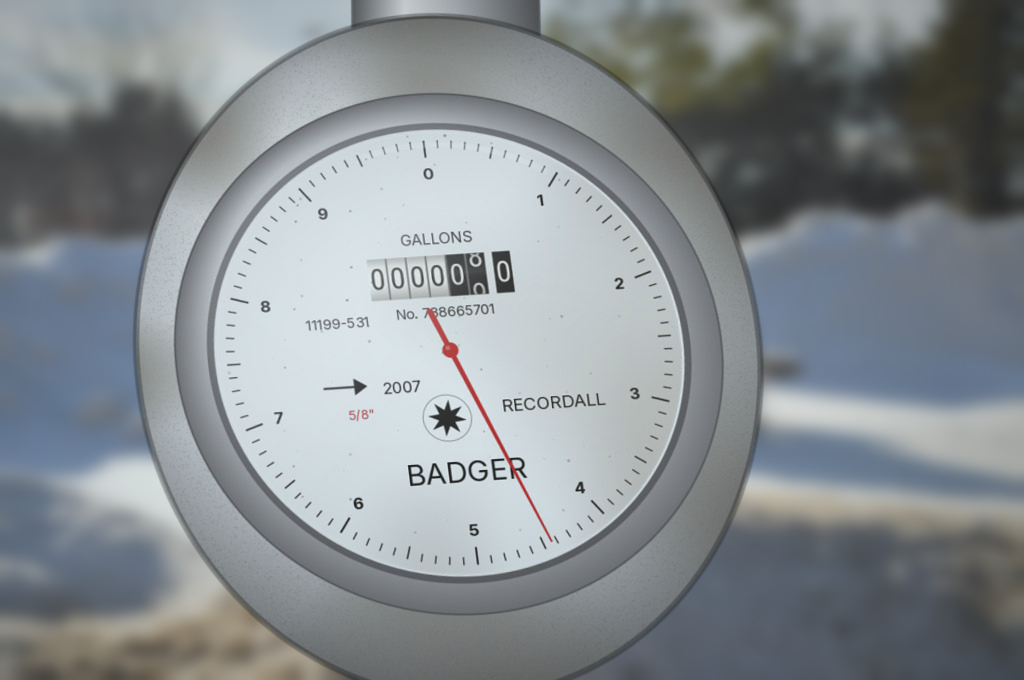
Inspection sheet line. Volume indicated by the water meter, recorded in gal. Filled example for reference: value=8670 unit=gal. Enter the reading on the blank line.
value=84.4 unit=gal
